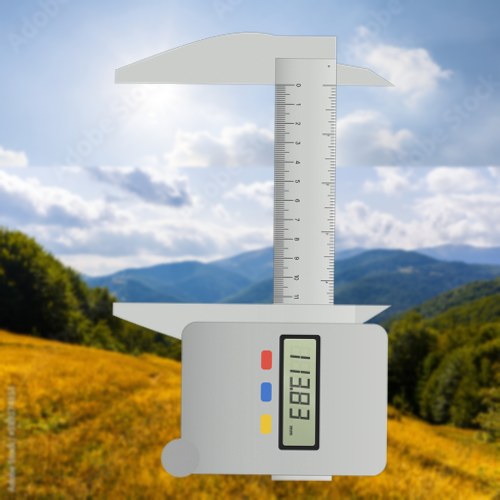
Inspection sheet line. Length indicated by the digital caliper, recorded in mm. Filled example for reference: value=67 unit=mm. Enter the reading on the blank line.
value=113.83 unit=mm
